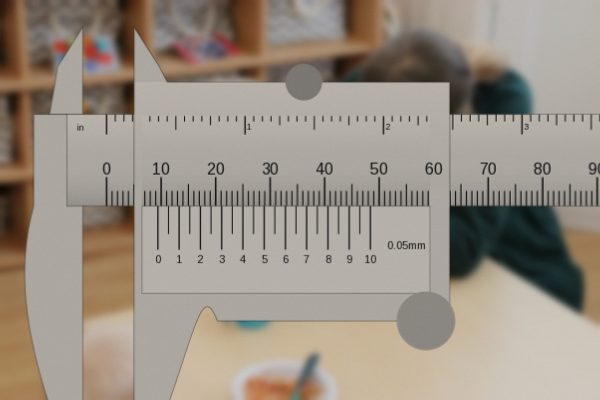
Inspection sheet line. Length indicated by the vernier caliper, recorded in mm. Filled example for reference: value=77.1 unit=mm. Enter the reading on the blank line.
value=9.4 unit=mm
